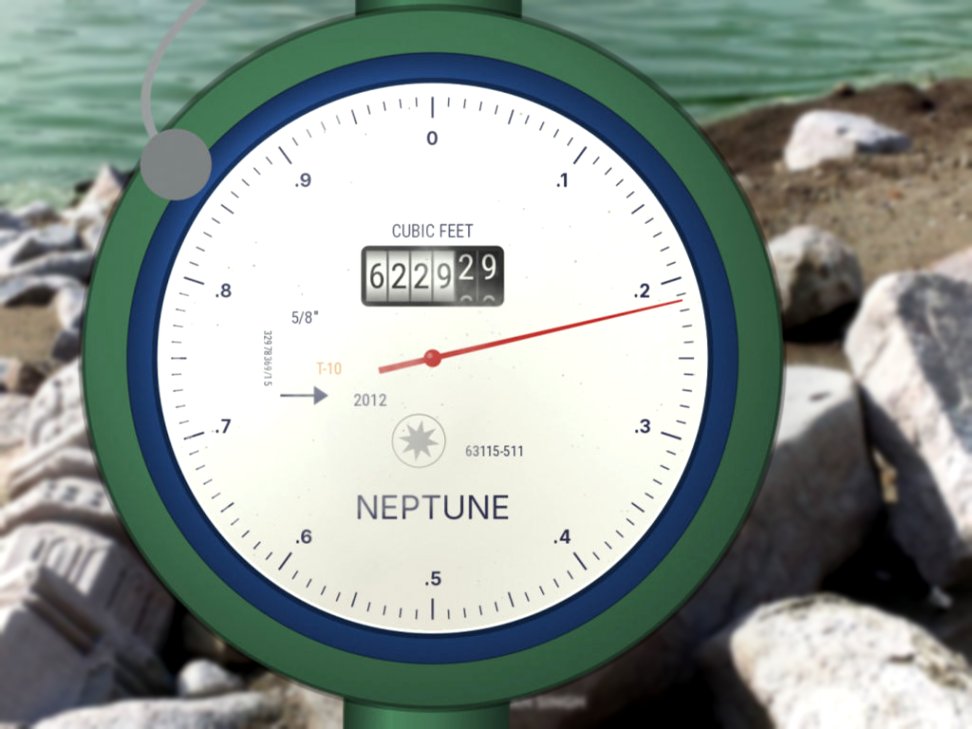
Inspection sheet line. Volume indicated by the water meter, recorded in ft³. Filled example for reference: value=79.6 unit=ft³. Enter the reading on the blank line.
value=622929.21 unit=ft³
